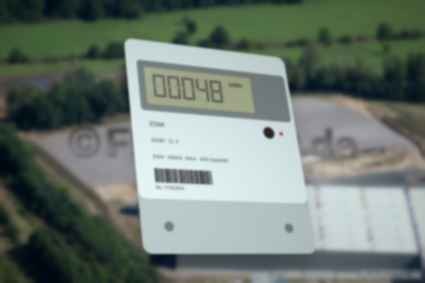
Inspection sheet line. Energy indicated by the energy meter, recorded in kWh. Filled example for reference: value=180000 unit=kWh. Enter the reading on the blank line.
value=48 unit=kWh
